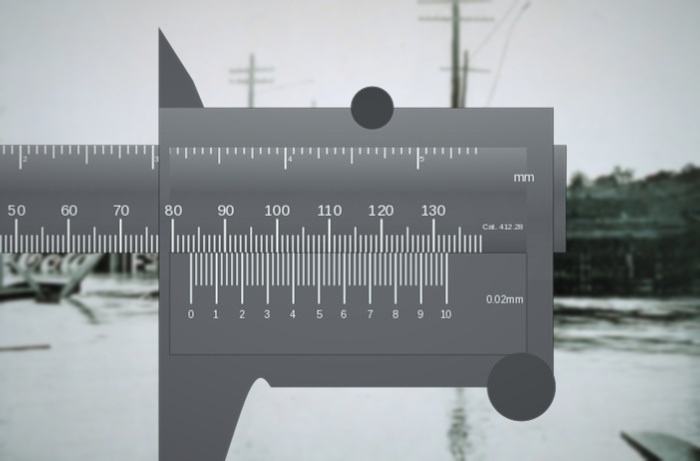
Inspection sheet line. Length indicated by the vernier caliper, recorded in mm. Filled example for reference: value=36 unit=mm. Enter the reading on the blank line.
value=83.5 unit=mm
